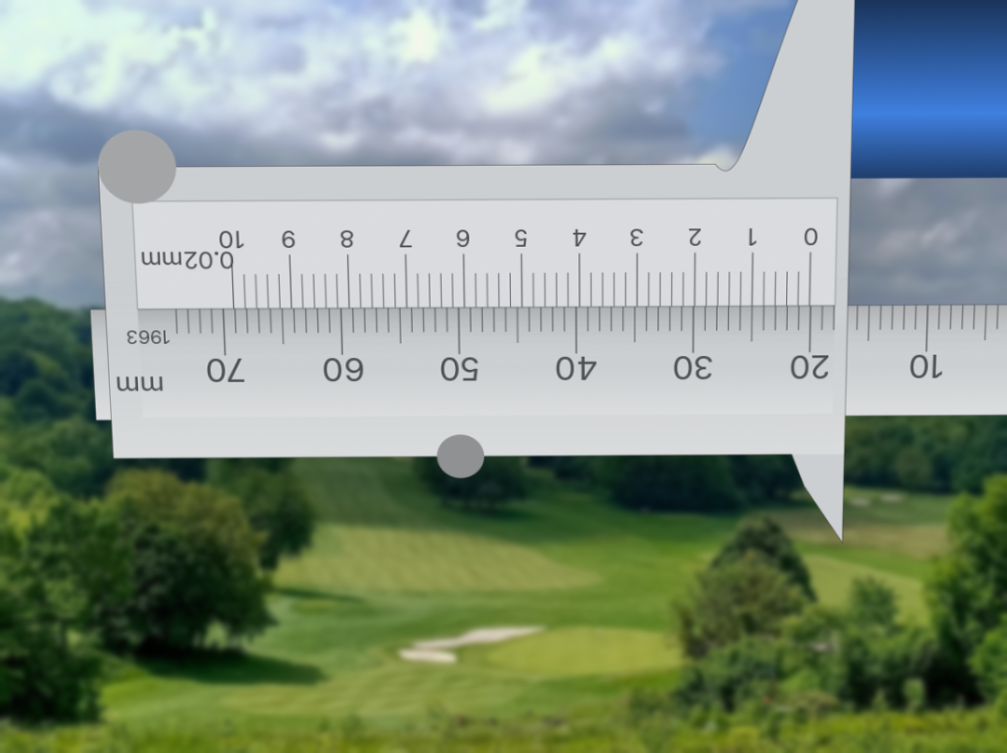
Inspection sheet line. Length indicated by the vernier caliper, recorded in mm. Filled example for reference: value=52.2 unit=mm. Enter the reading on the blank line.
value=20.1 unit=mm
